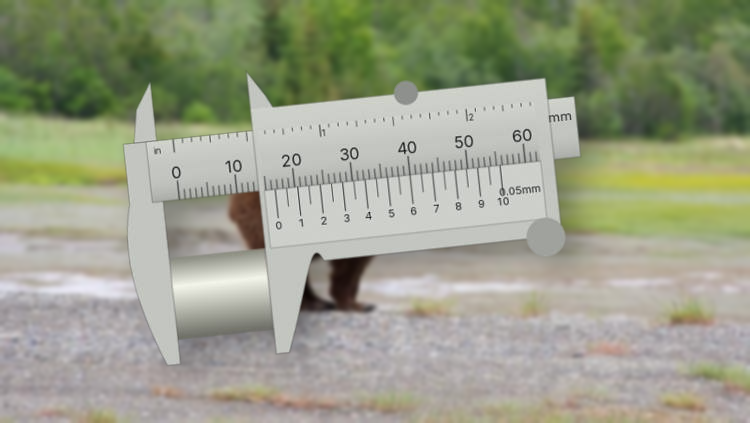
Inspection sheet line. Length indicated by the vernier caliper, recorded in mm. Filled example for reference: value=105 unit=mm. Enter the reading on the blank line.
value=16.6 unit=mm
